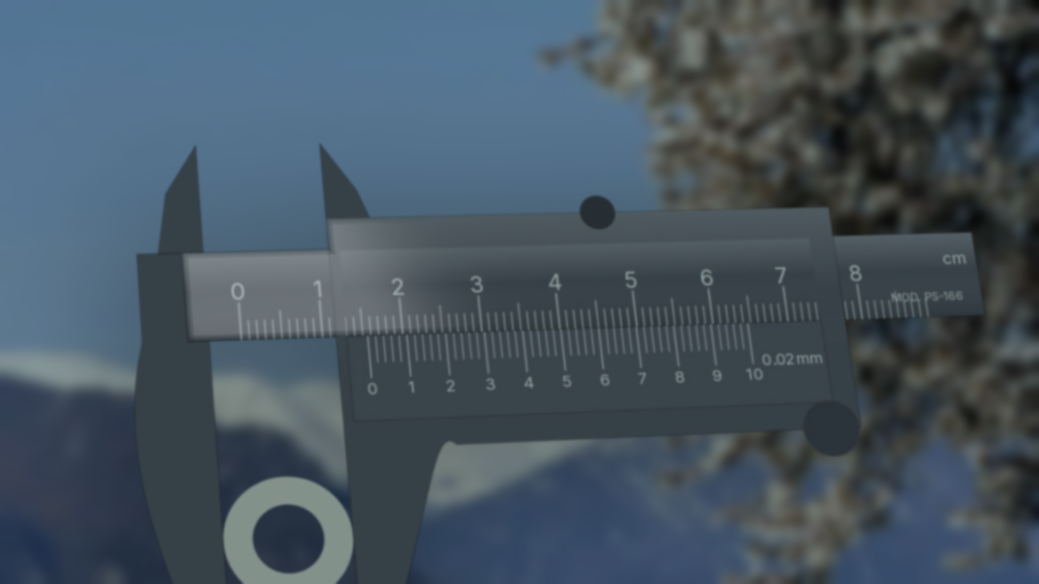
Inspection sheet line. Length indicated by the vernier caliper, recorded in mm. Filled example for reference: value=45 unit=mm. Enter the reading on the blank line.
value=15.6 unit=mm
